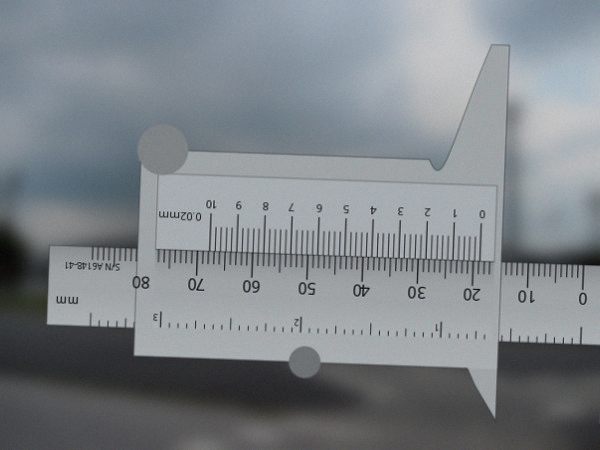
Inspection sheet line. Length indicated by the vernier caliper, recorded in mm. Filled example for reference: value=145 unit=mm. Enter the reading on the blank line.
value=18.8 unit=mm
